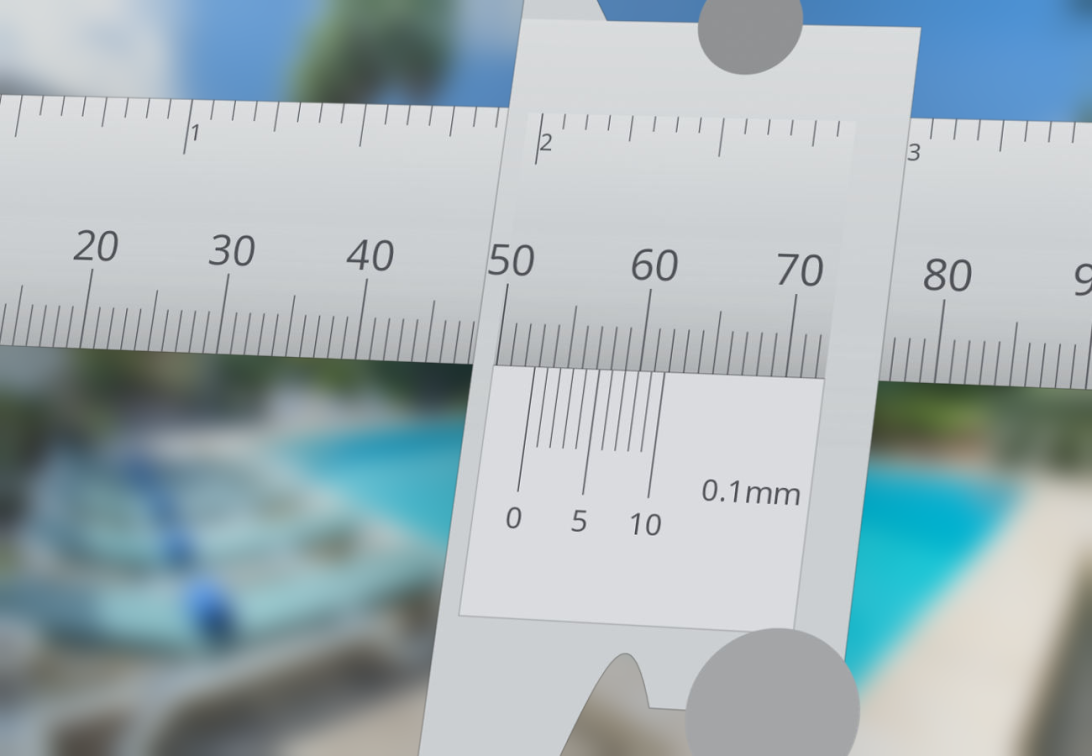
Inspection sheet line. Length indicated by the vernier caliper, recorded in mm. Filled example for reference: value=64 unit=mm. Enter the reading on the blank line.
value=52.7 unit=mm
